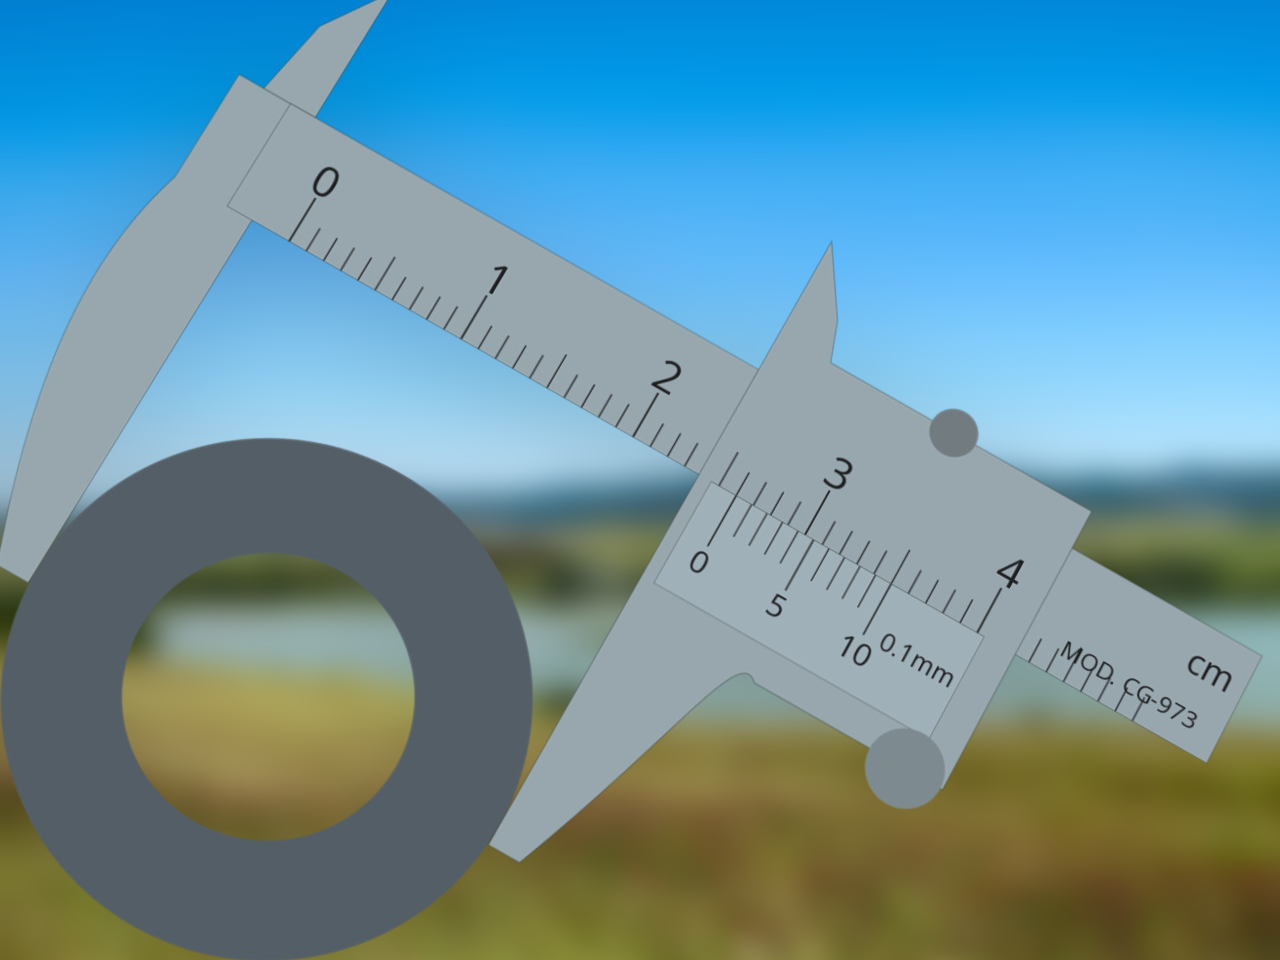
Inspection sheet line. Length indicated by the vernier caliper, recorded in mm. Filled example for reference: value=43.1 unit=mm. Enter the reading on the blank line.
value=26.0 unit=mm
